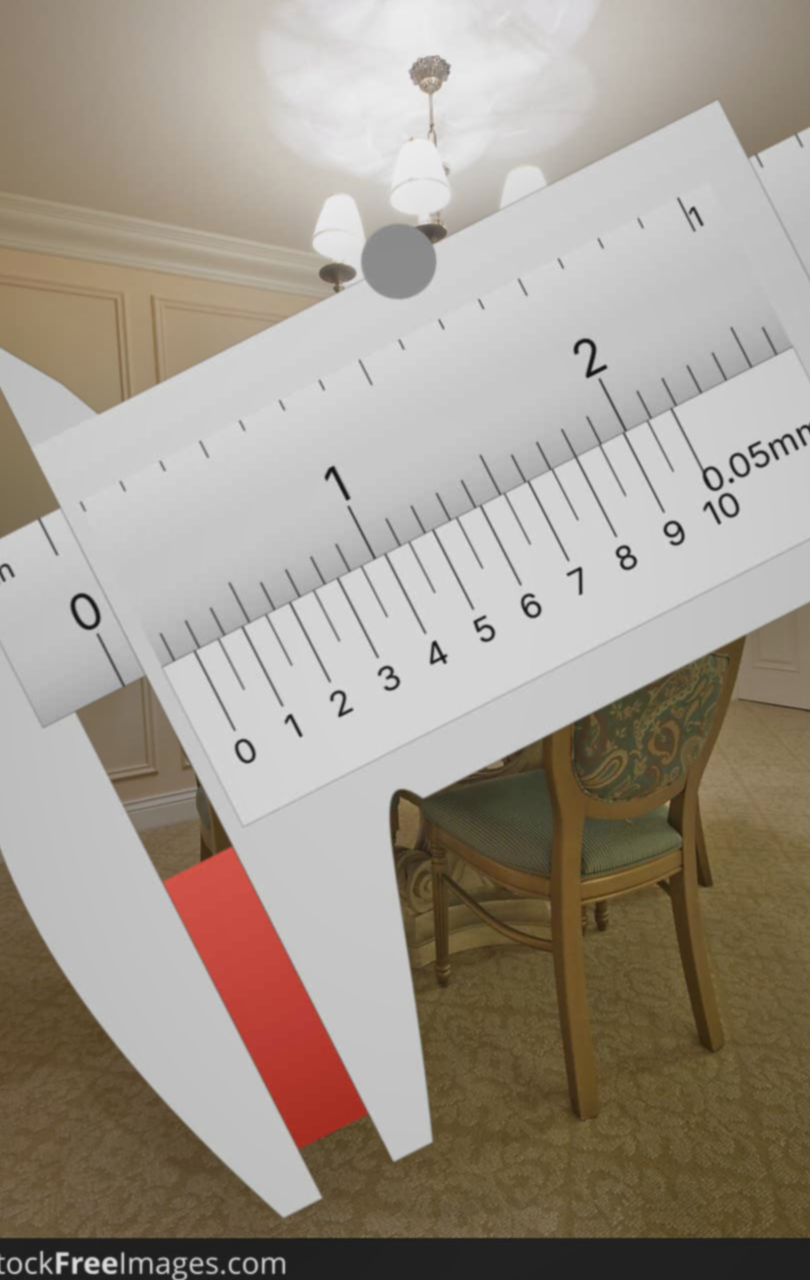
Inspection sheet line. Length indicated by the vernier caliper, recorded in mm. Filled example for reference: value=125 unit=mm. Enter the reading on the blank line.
value=2.8 unit=mm
